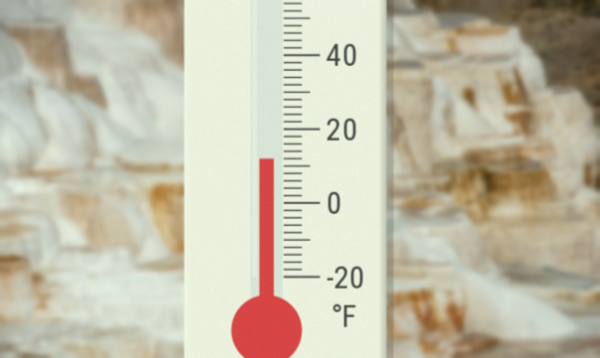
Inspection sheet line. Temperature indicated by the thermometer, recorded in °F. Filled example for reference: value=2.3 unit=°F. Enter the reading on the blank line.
value=12 unit=°F
